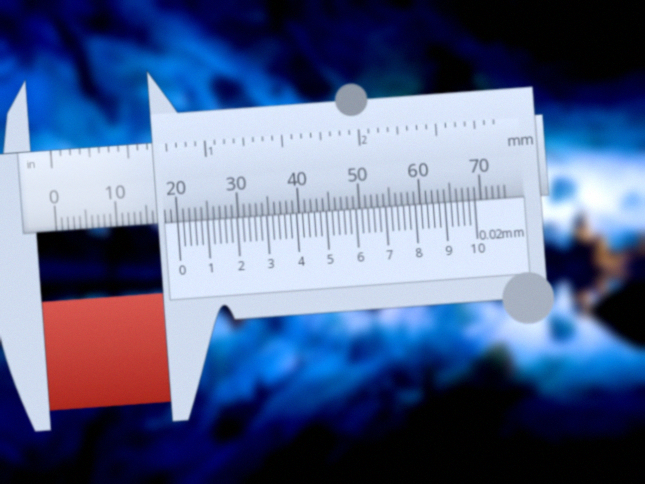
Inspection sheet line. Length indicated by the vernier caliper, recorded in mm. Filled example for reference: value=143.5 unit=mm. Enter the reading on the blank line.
value=20.0 unit=mm
